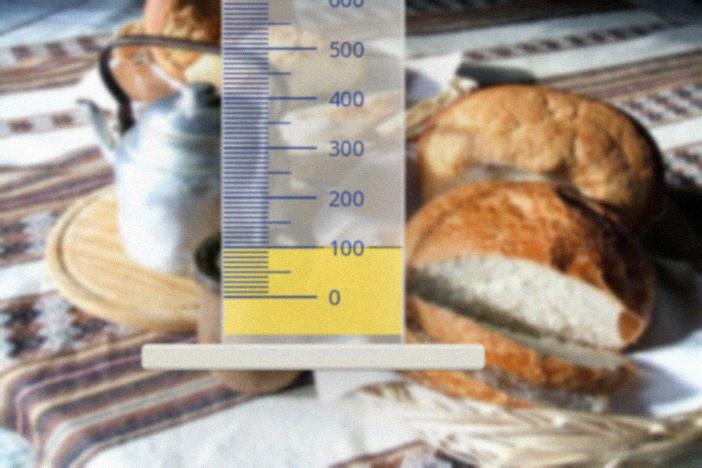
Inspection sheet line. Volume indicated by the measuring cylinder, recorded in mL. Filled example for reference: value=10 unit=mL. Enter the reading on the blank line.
value=100 unit=mL
